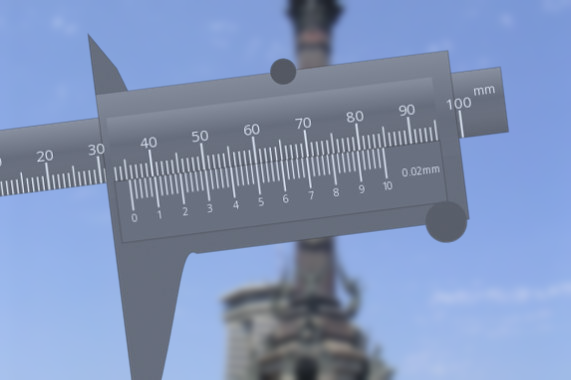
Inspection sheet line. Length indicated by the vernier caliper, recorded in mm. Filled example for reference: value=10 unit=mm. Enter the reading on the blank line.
value=35.5 unit=mm
